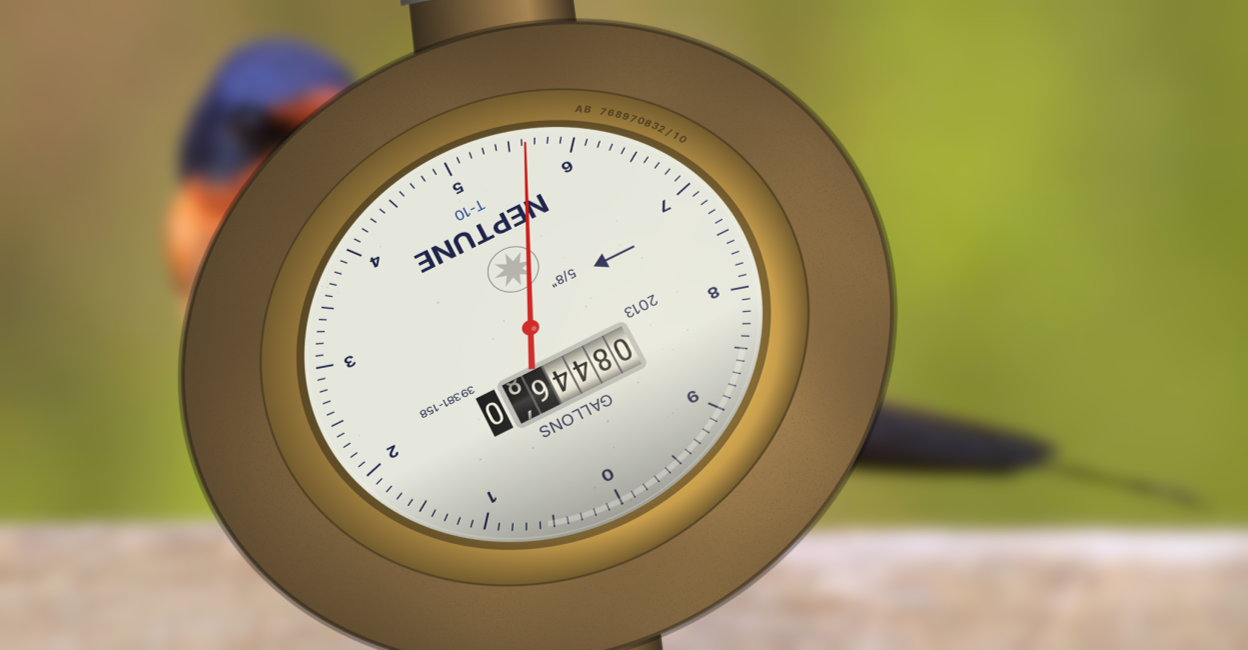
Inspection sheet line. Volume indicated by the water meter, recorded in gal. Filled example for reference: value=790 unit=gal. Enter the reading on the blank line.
value=844675.6 unit=gal
